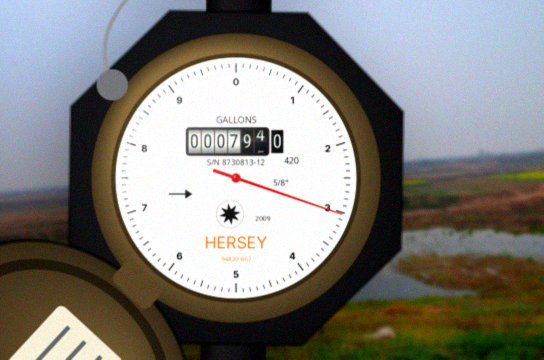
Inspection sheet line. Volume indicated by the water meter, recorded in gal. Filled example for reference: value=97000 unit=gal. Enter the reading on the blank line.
value=7943.0 unit=gal
